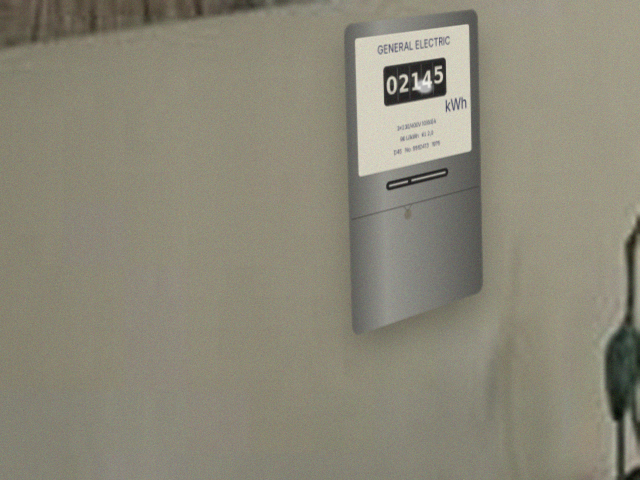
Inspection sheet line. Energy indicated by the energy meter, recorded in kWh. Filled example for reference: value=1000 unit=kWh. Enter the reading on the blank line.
value=2145 unit=kWh
